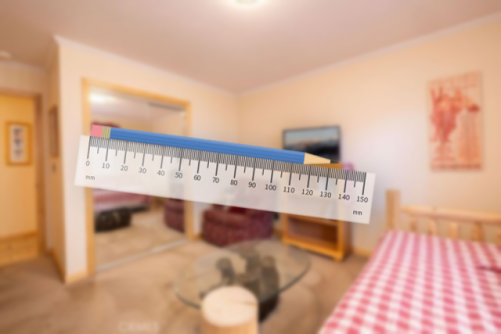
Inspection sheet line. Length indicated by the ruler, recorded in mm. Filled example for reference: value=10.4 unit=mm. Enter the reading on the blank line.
value=135 unit=mm
